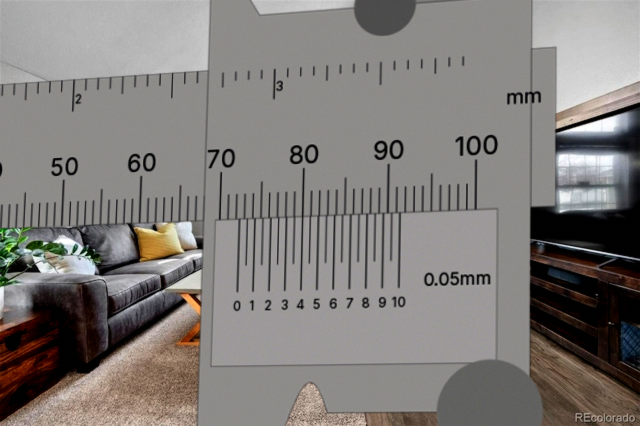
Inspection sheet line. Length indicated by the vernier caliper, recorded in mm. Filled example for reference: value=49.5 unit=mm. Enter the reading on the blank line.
value=72.4 unit=mm
